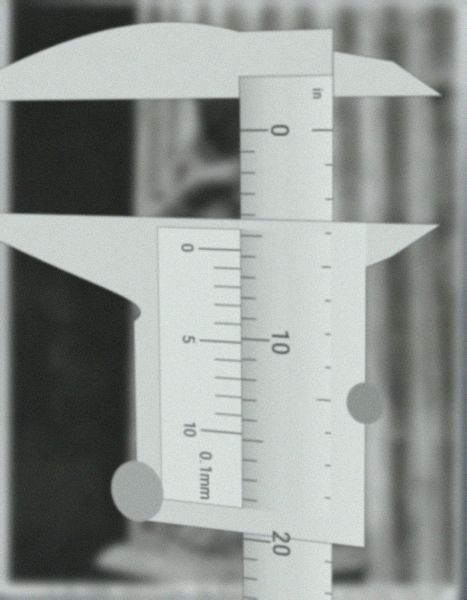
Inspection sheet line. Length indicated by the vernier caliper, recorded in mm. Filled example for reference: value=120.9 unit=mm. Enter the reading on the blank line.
value=5.7 unit=mm
